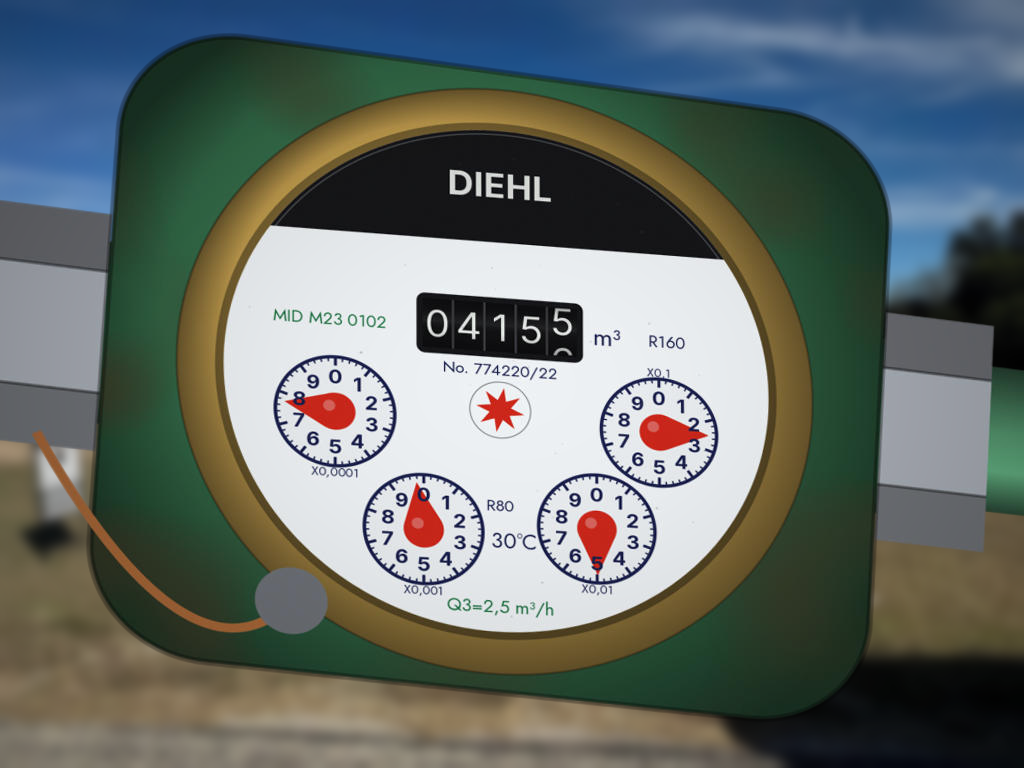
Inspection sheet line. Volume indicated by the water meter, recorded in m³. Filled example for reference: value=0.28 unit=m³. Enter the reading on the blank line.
value=4155.2497 unit=m³
